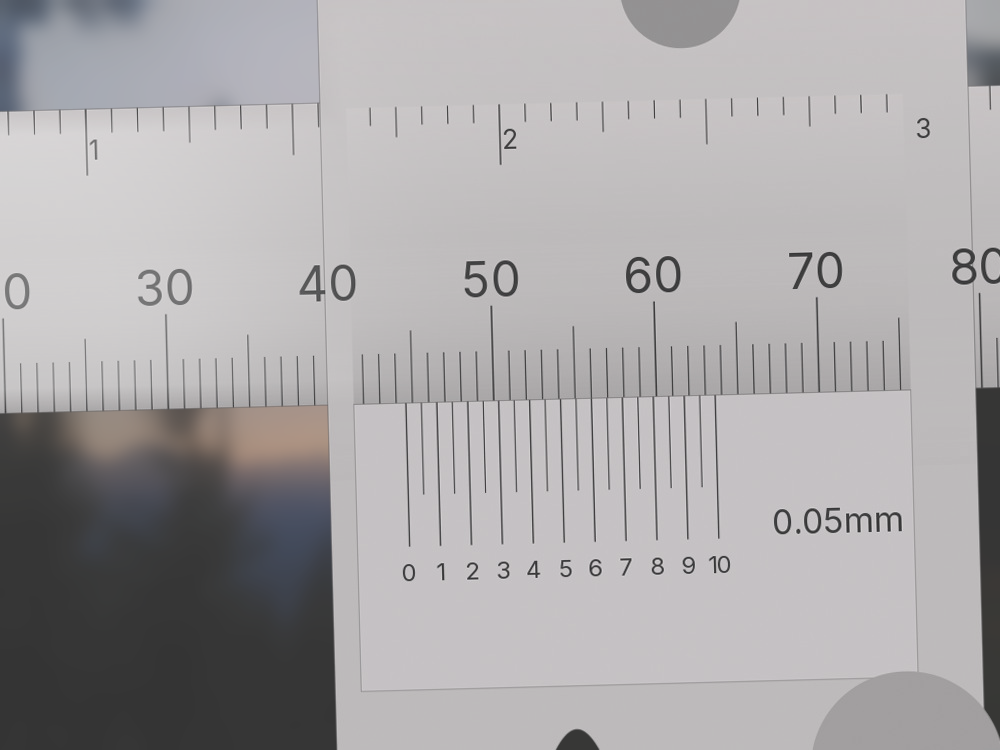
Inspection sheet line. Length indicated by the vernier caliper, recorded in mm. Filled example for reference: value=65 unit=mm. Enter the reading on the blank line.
value=44.6 unit=mm
